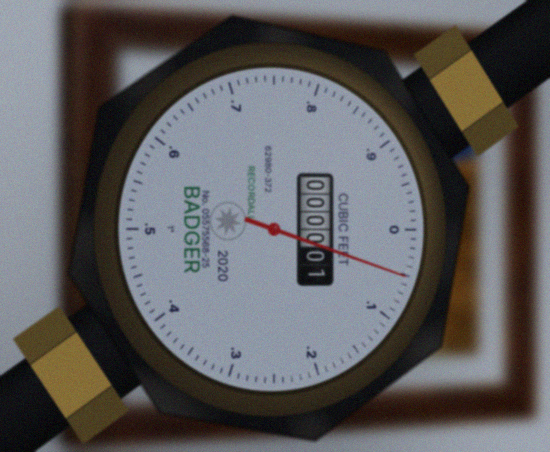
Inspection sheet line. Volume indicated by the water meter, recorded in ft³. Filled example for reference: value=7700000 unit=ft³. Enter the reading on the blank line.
value=1.05 unit=ft³
